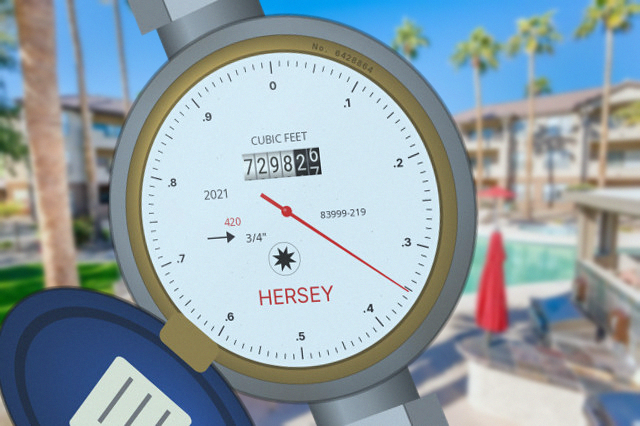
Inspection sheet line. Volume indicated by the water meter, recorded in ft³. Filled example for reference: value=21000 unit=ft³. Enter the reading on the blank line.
value=729826.35 unit=ft³
